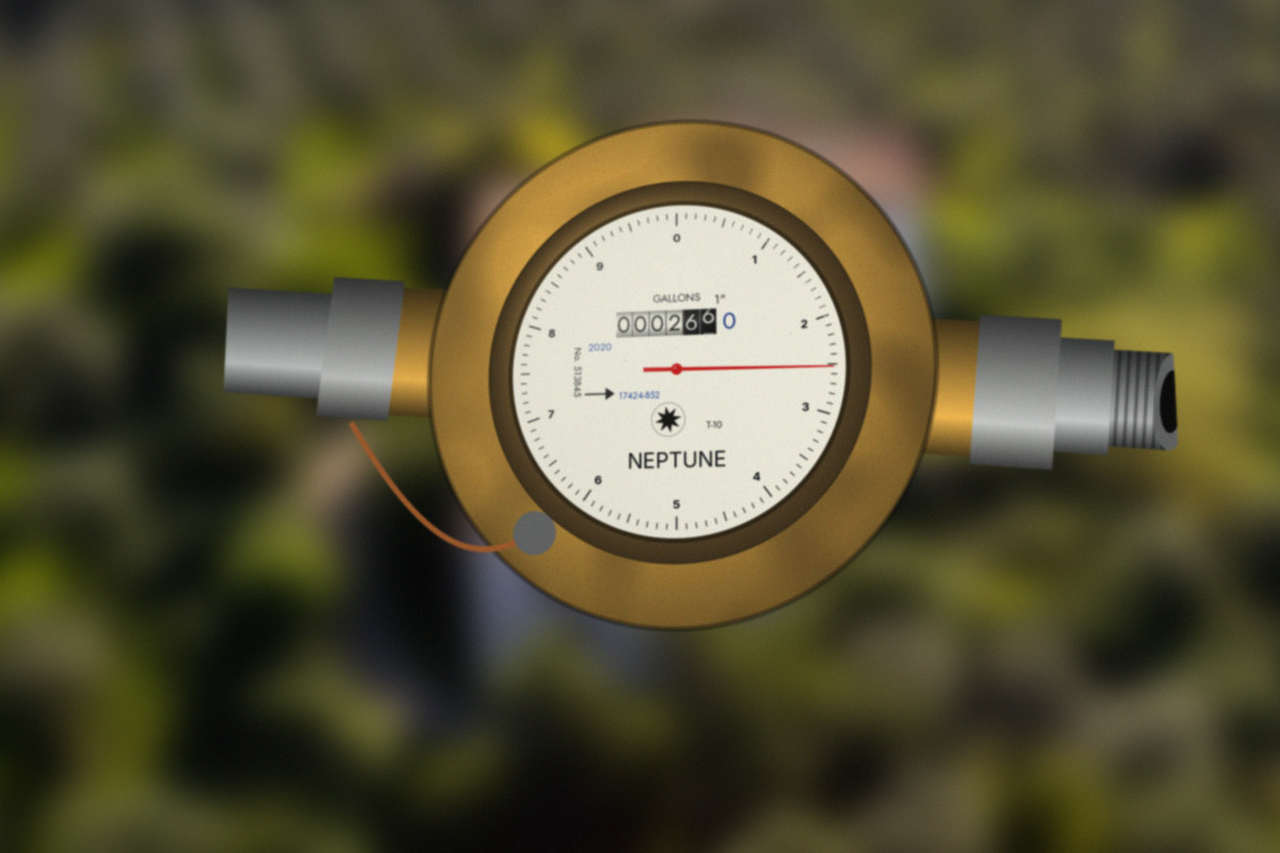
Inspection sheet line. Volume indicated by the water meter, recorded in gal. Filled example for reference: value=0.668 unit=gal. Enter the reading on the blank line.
value=2662.5 unit=gal
